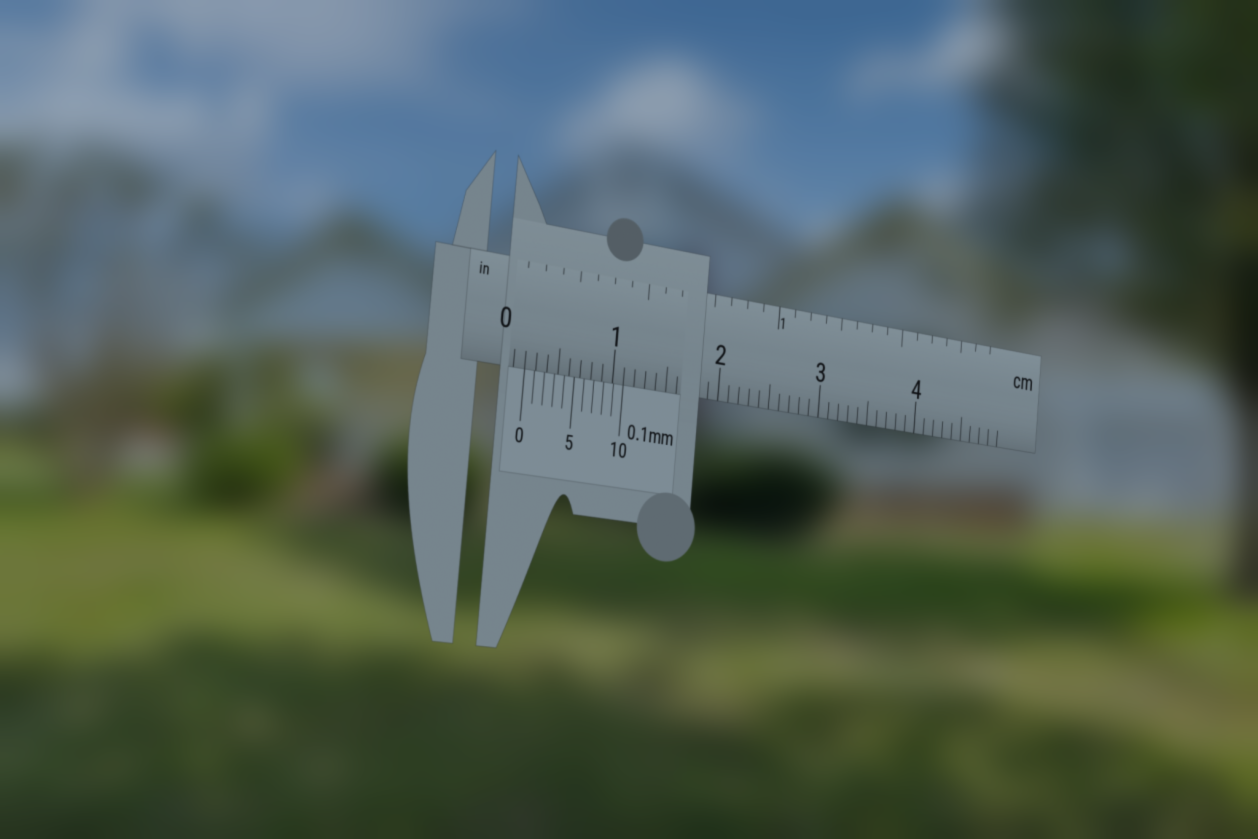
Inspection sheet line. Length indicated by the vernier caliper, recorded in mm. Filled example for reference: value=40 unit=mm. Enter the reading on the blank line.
value=2.0 unit=mm
